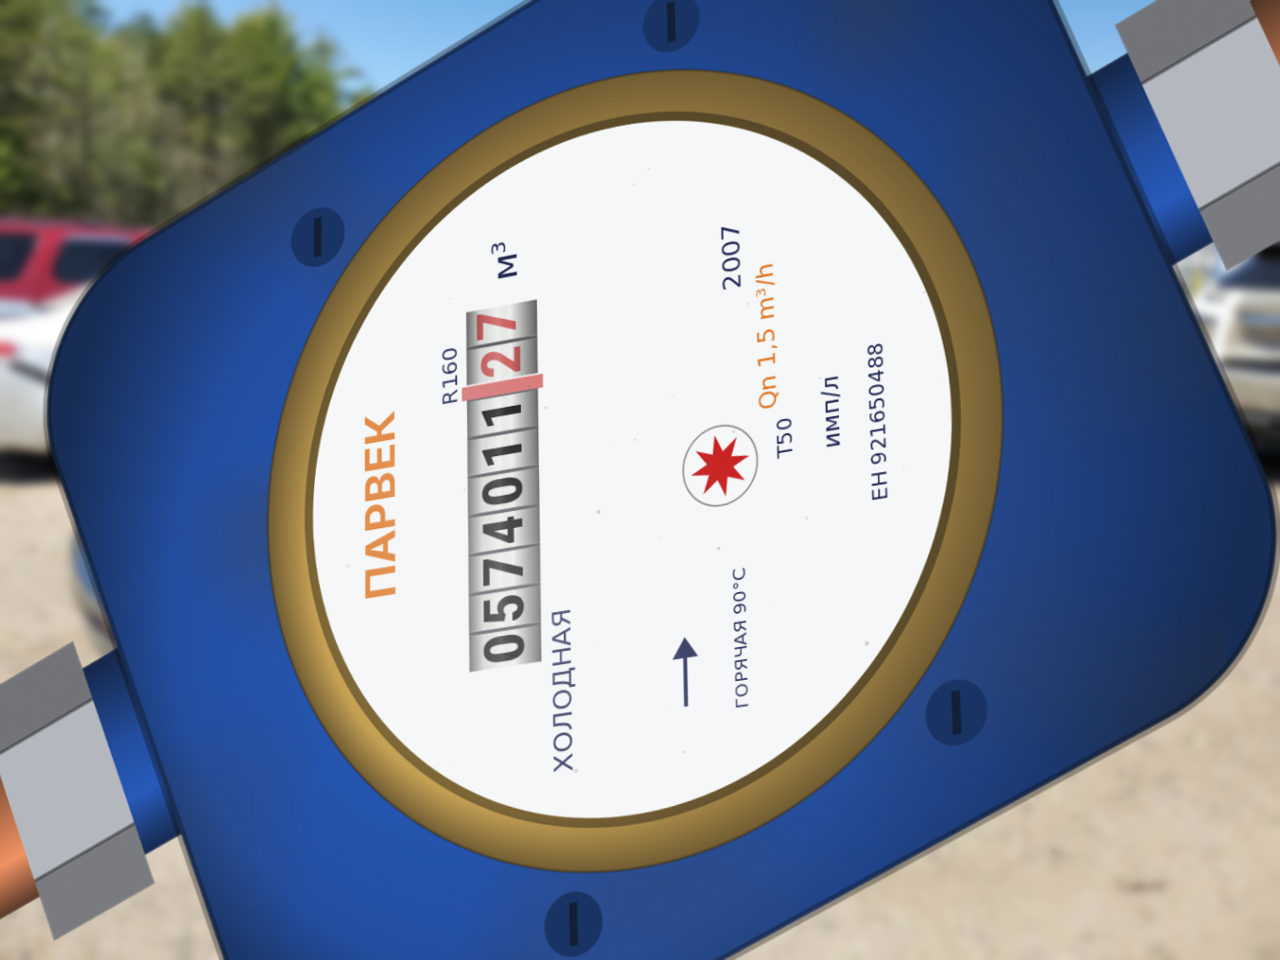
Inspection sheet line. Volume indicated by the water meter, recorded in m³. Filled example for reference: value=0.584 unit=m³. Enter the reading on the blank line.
value=574011.27 unit=m³
